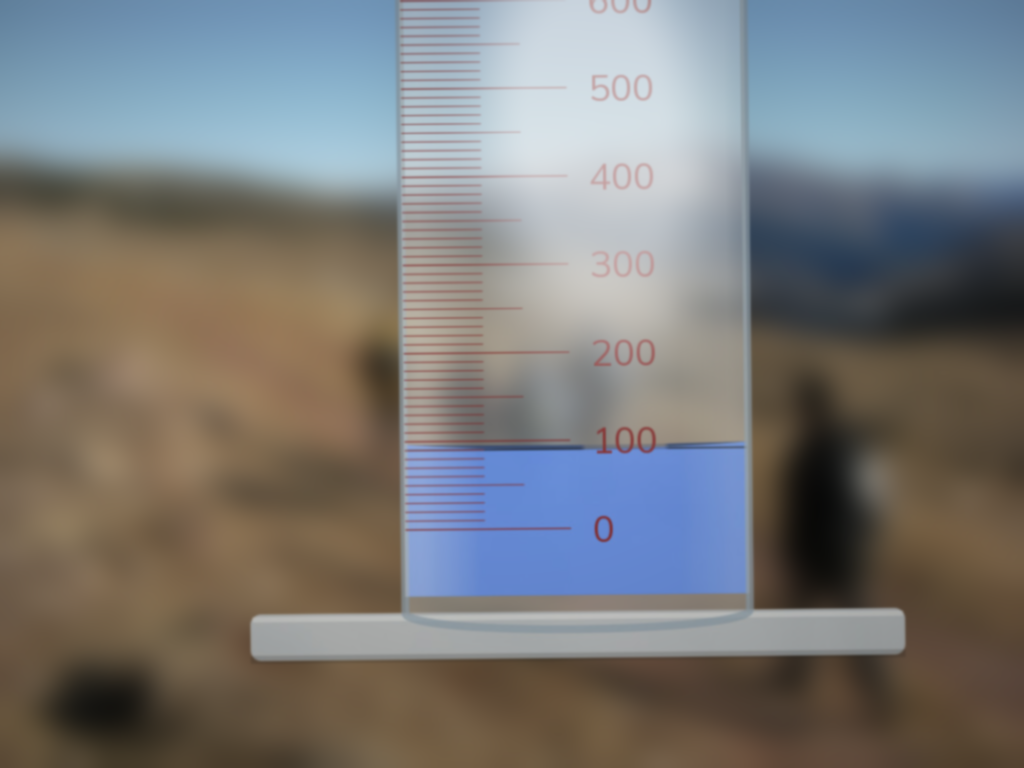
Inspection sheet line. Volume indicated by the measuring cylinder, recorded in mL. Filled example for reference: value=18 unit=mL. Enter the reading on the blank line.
value=90 unit=mL
